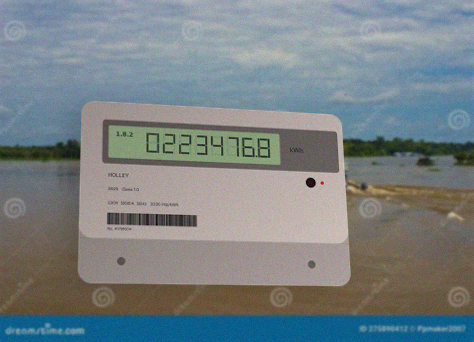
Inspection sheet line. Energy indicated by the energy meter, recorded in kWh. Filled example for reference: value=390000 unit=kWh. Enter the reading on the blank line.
value=223476.8 unit=kWh
